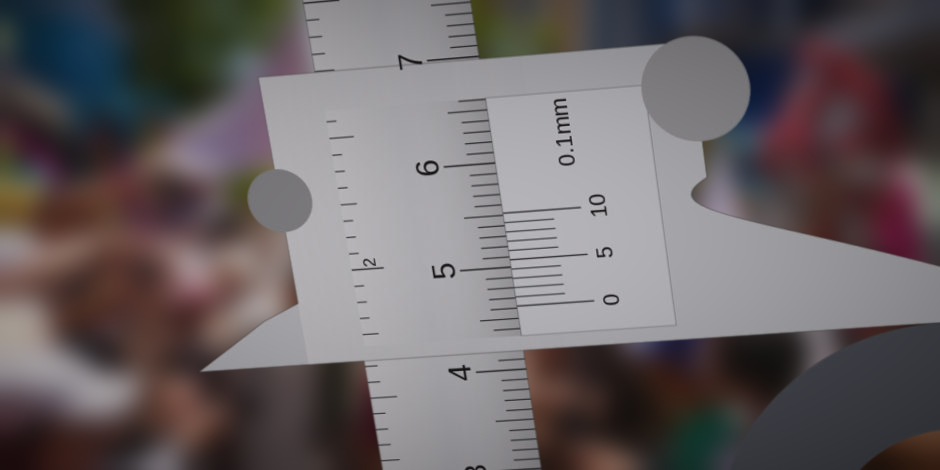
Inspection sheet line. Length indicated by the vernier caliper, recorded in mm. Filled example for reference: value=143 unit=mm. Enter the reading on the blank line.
value=46.2 unit=mm
